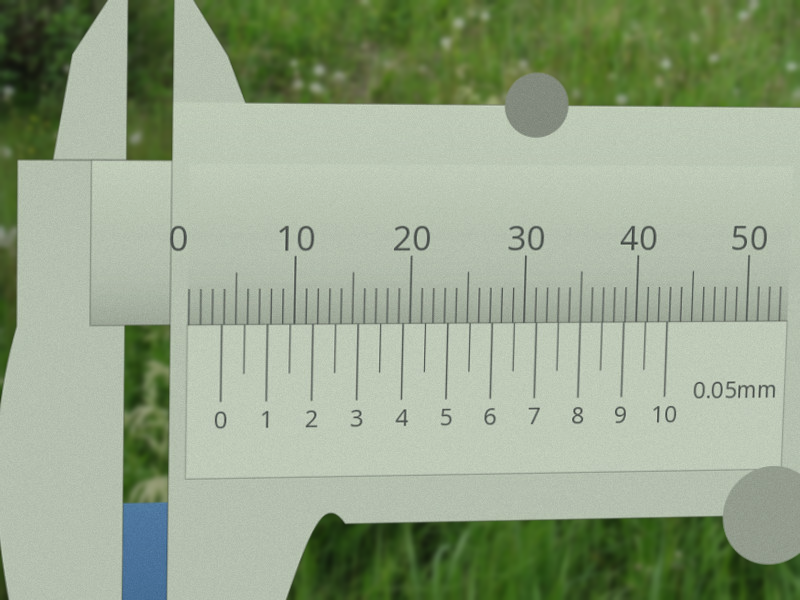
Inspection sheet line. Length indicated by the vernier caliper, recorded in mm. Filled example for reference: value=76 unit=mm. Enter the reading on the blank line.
value=3.8 unit=mm
